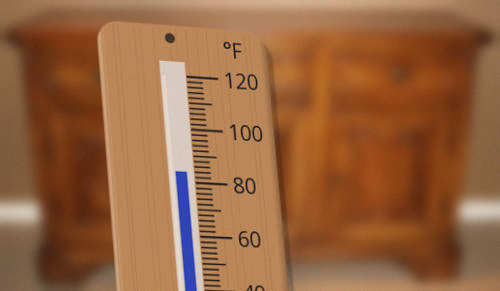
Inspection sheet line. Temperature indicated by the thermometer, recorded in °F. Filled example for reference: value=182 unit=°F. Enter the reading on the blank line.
value=84 unit=°F
